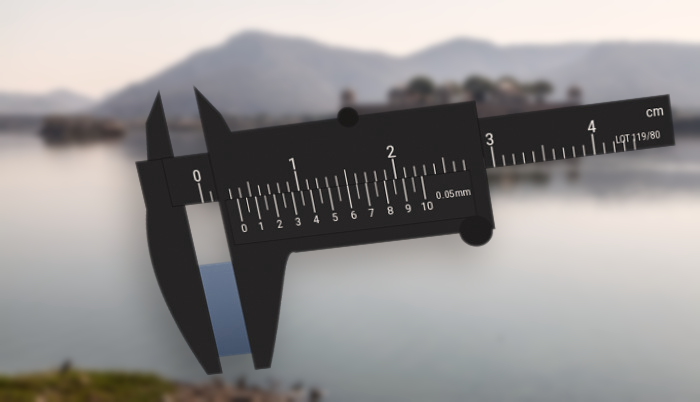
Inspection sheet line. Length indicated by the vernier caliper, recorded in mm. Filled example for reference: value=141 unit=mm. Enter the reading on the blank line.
value=3.6 unit=mm
